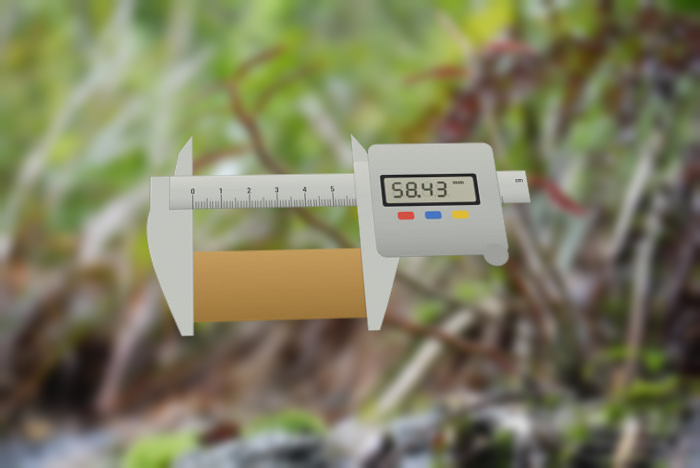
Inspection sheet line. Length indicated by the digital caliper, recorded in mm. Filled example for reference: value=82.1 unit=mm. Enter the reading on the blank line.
value=58.43 unit=mm
